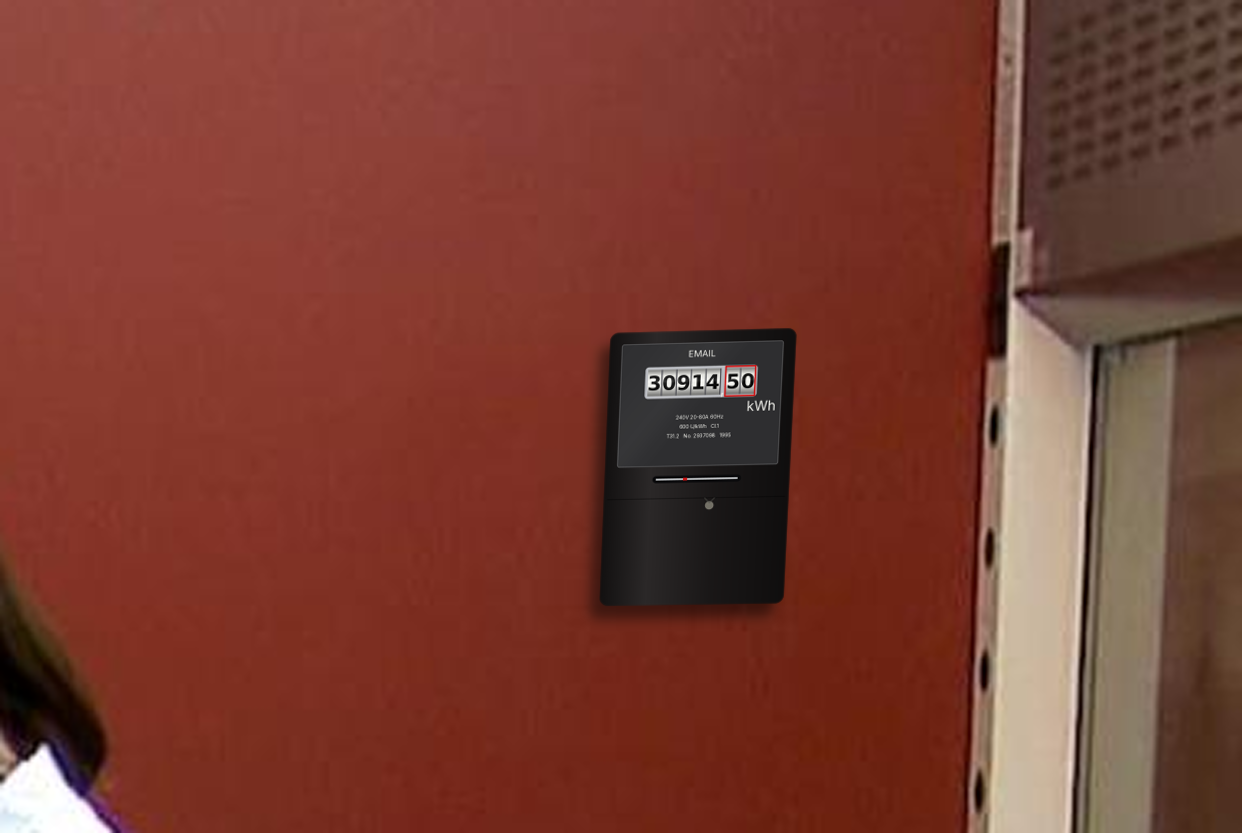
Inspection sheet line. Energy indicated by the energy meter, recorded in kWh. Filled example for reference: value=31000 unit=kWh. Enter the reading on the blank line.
value=30914.50 unit=kWh
